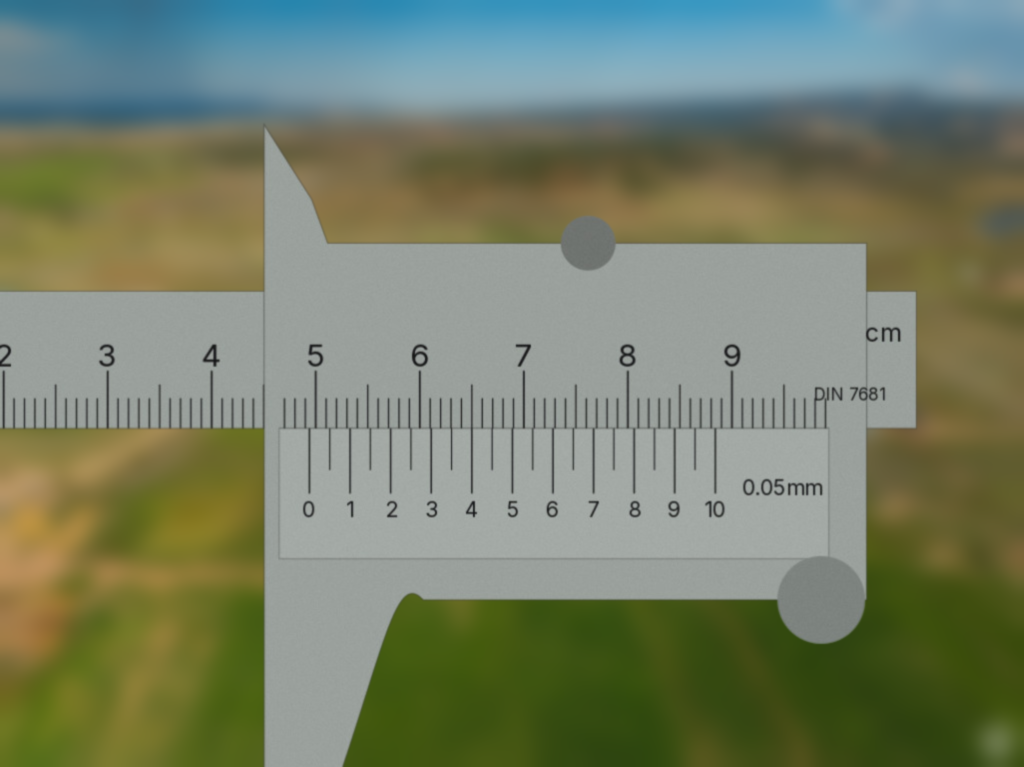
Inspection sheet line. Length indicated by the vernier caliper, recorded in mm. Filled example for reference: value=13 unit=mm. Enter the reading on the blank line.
value=49.4 unit=mm
